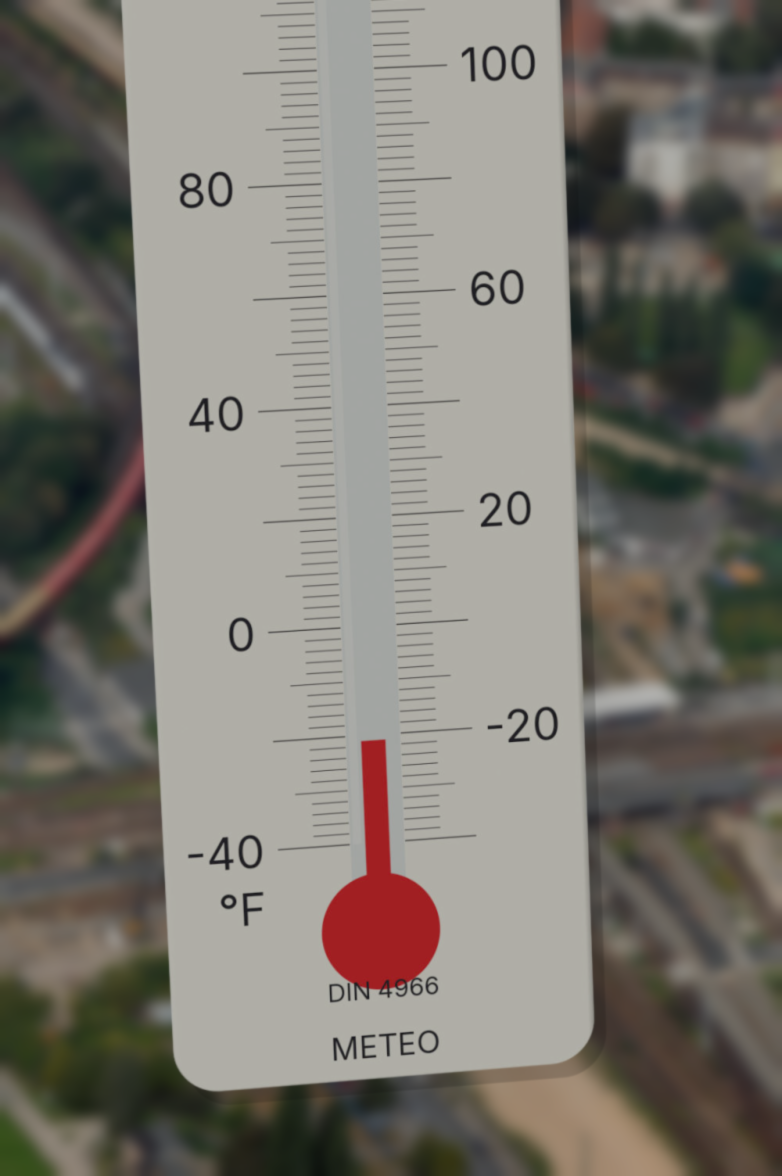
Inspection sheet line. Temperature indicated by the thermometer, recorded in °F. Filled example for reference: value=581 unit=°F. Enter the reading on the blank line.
value=-21 unit=°F
